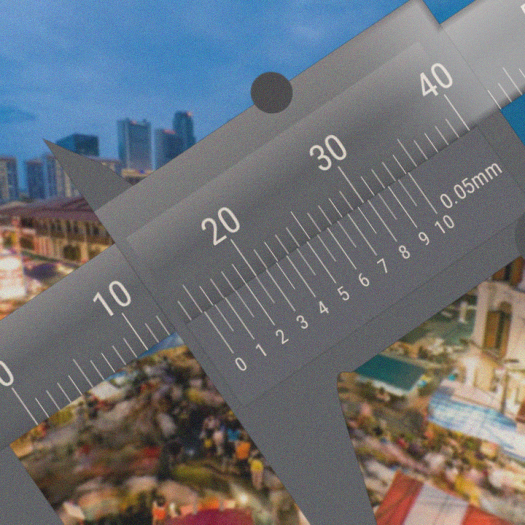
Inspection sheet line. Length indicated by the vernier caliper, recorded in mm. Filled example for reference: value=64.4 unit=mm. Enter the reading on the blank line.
value=15.2 unit=mm
